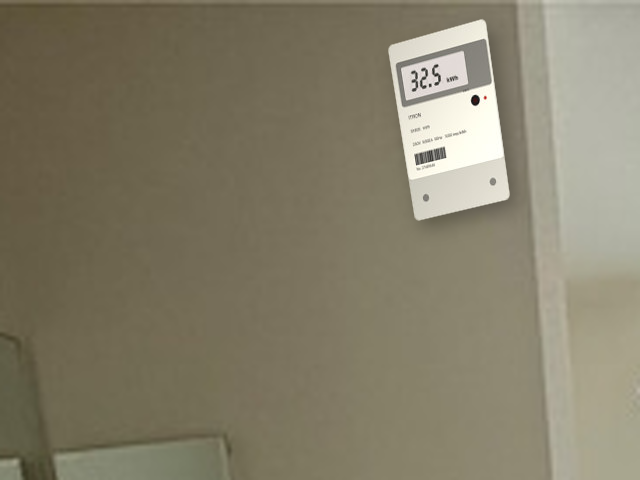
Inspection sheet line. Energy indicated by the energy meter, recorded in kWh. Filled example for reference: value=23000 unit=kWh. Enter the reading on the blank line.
value=32.5 unit=kWh
